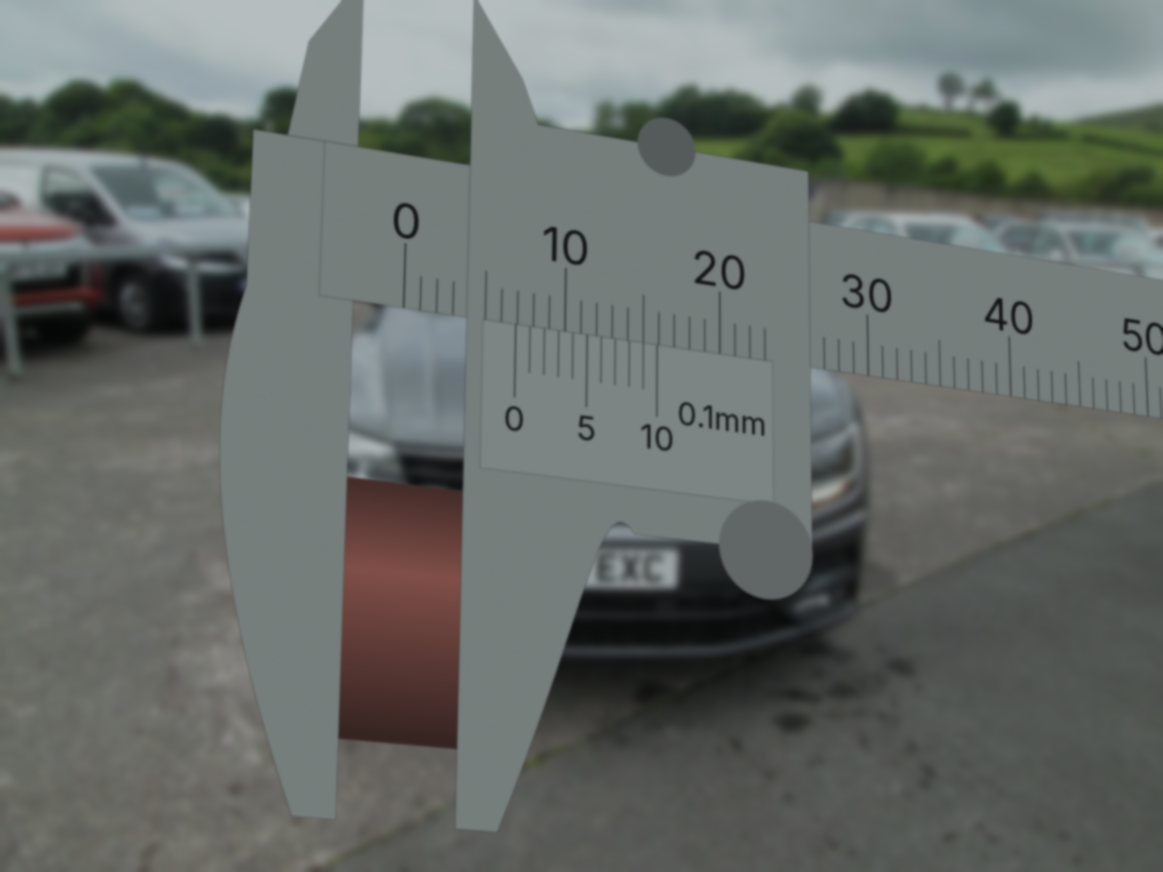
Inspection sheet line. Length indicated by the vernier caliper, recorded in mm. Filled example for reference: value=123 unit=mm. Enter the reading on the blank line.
value=6.9 unit=mm
